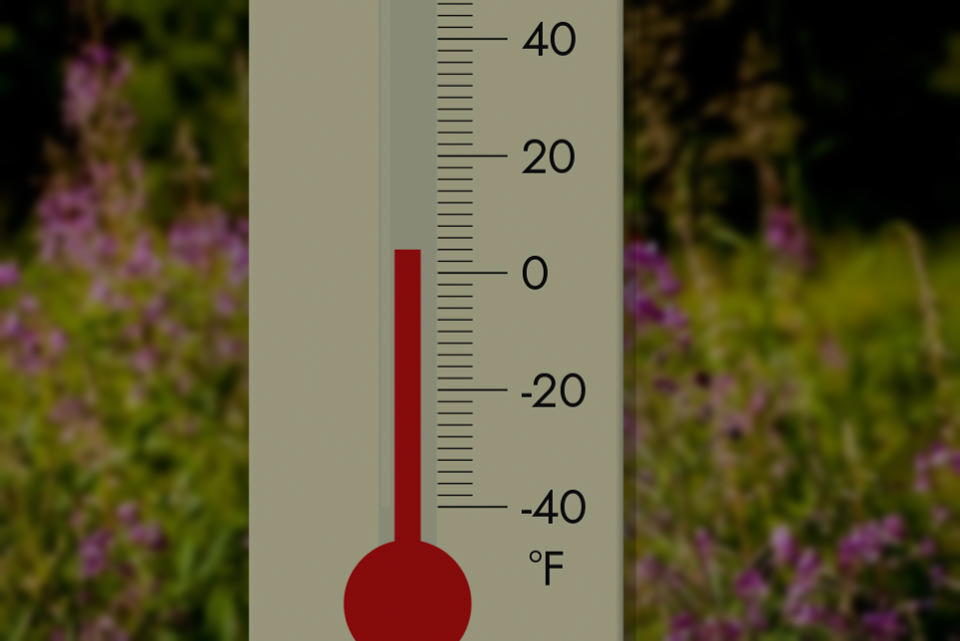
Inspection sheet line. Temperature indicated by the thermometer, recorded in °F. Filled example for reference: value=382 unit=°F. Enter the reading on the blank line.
value=4 unit=°F
